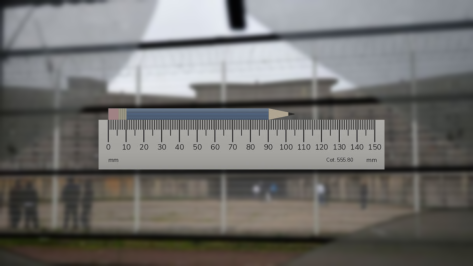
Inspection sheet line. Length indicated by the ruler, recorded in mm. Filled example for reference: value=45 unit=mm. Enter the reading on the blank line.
value=105 unit=mm
